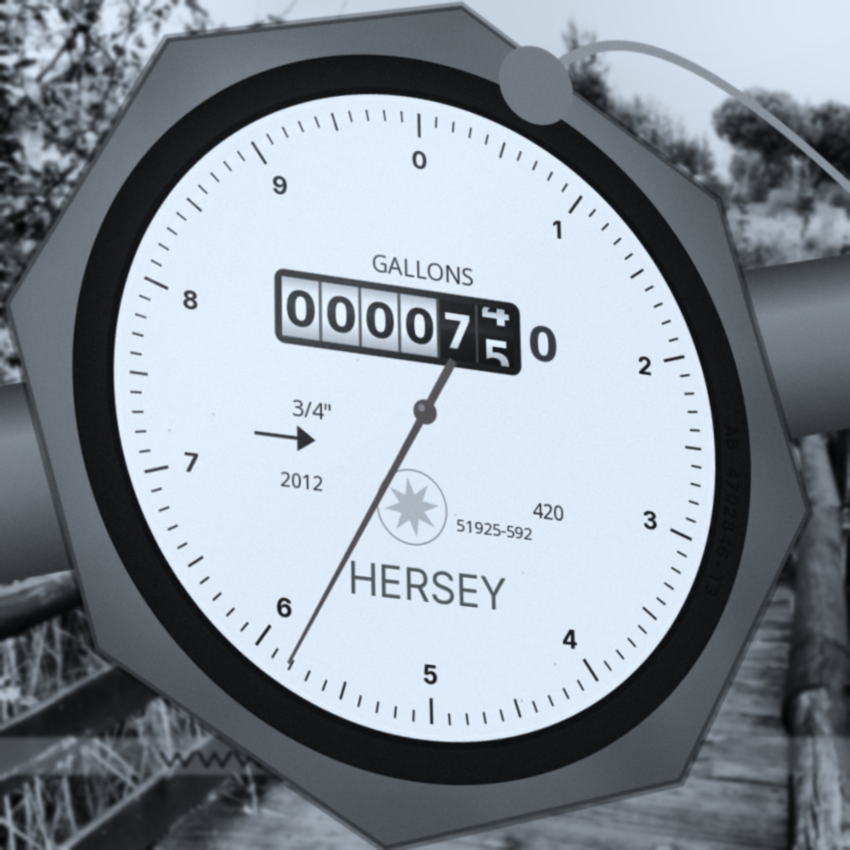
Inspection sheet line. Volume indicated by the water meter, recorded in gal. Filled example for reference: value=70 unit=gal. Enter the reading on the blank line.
value=745.8 unit=gal
